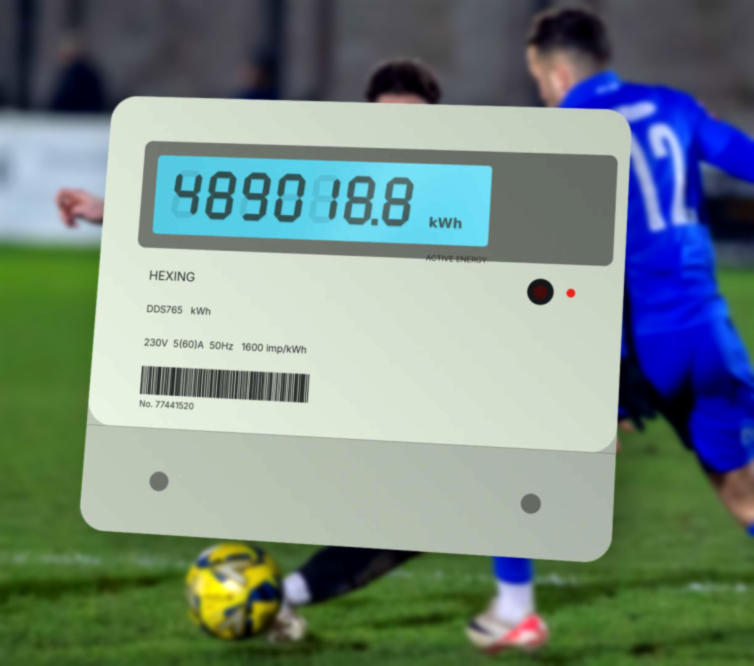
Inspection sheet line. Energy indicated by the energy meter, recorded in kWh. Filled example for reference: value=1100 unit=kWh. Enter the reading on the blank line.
value=489018.8 unit=kWh
